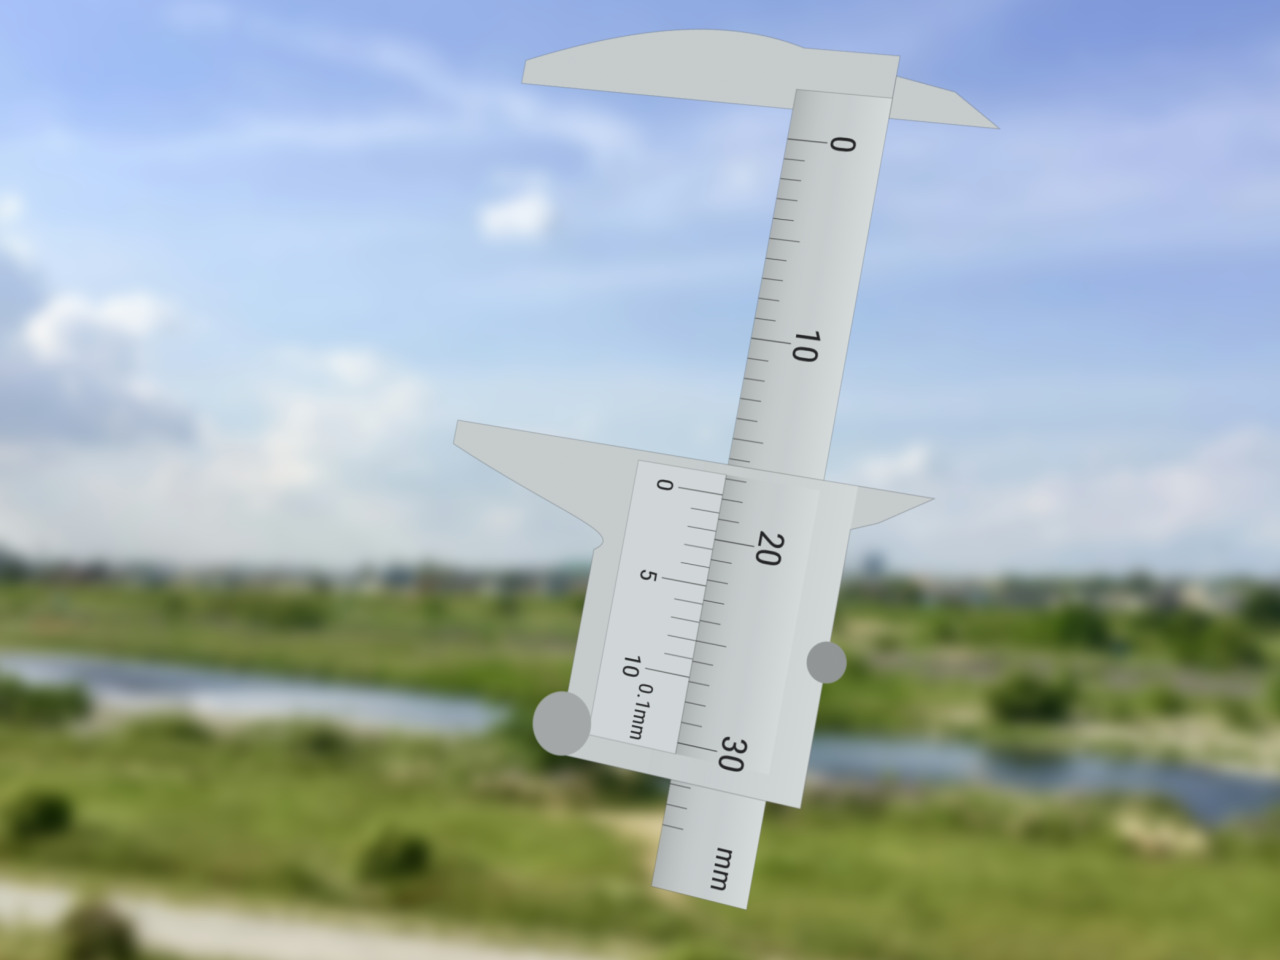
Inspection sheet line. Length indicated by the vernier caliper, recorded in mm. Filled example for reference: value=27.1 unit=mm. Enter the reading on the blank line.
value=17.8 unit=mm
